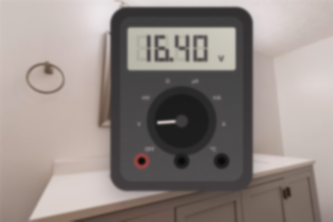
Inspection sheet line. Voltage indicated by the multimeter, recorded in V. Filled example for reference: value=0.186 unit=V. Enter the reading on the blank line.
value=16.40 unit=V
